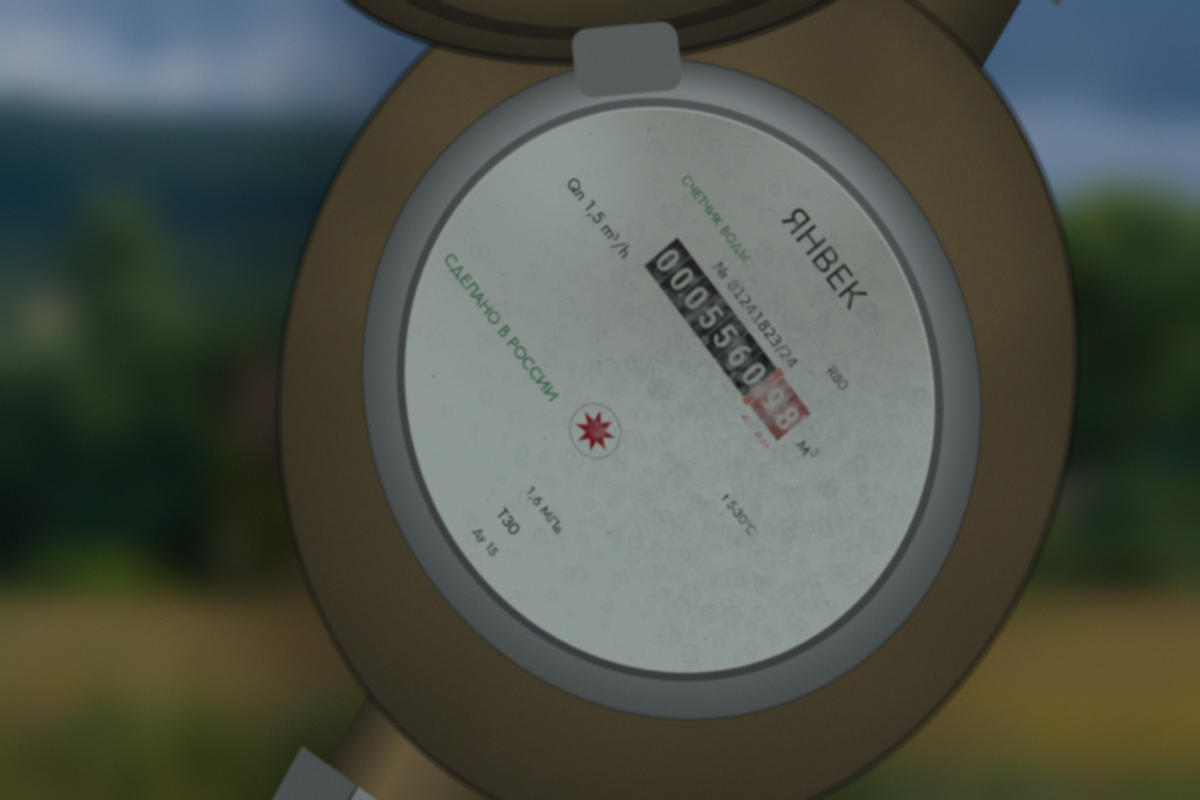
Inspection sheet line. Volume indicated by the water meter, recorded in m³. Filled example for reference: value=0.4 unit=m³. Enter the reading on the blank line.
value=5560.98 unit=m³
